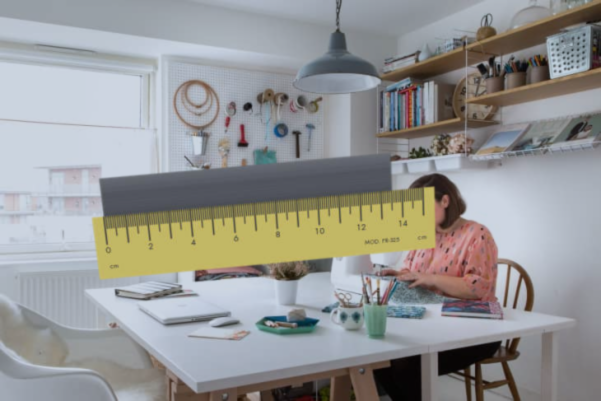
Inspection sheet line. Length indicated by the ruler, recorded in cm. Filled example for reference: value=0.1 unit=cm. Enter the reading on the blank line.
value=13.5 unit=cm
